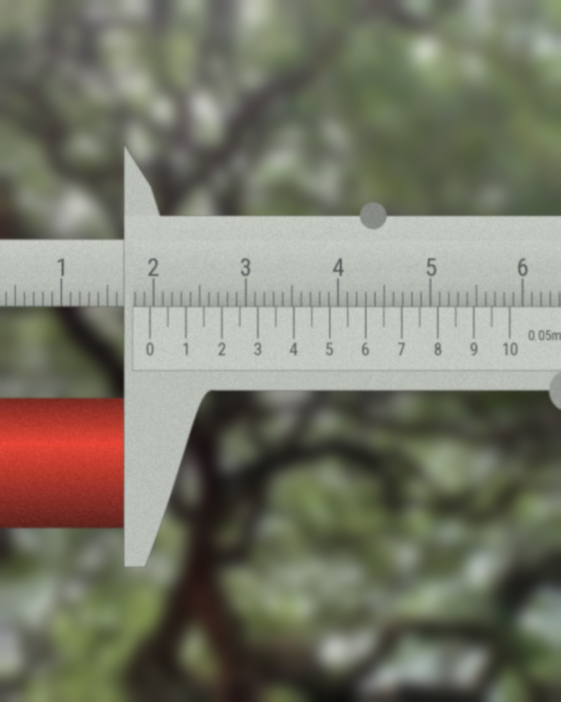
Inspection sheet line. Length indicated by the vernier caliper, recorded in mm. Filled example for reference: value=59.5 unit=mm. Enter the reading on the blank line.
value=19.6 unit=mm
